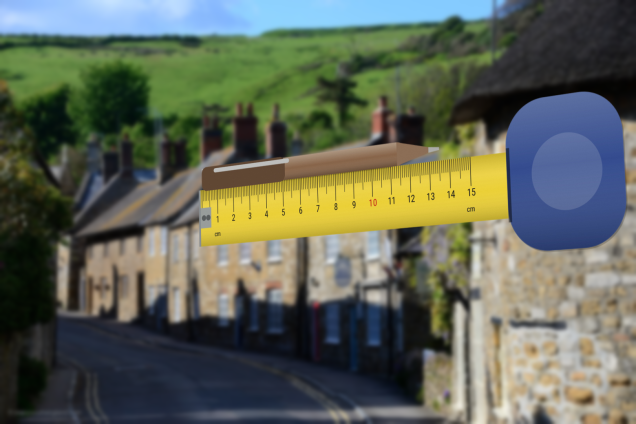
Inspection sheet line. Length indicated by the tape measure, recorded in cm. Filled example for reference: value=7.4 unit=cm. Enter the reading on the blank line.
value=13.5 unit=cm
